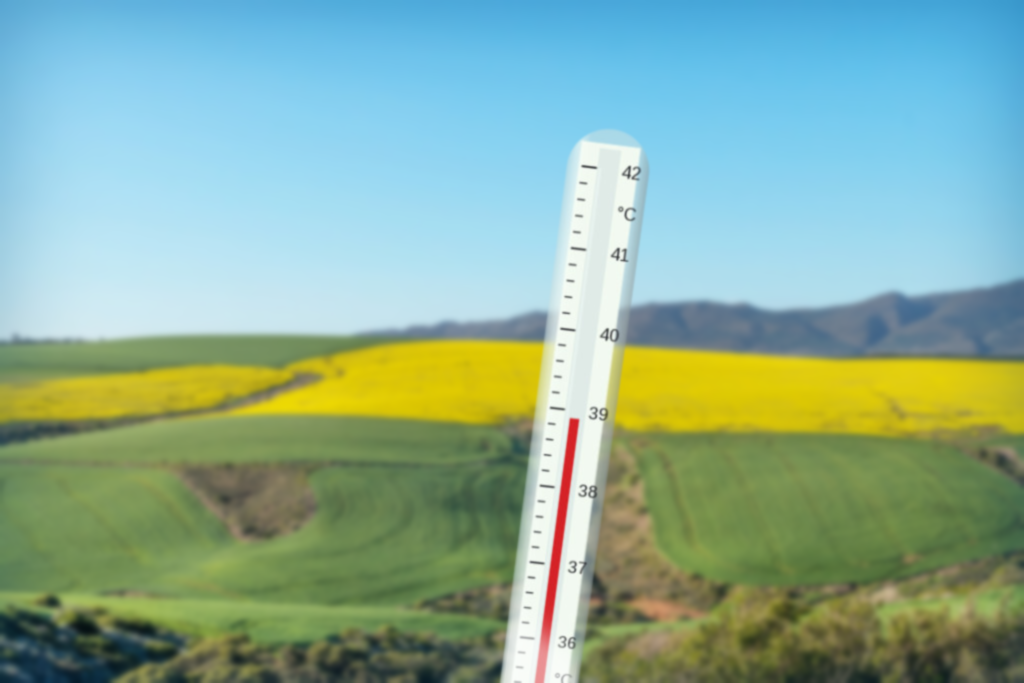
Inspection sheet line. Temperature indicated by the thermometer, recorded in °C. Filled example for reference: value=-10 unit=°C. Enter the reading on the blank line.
value=38.9 unit=°C
